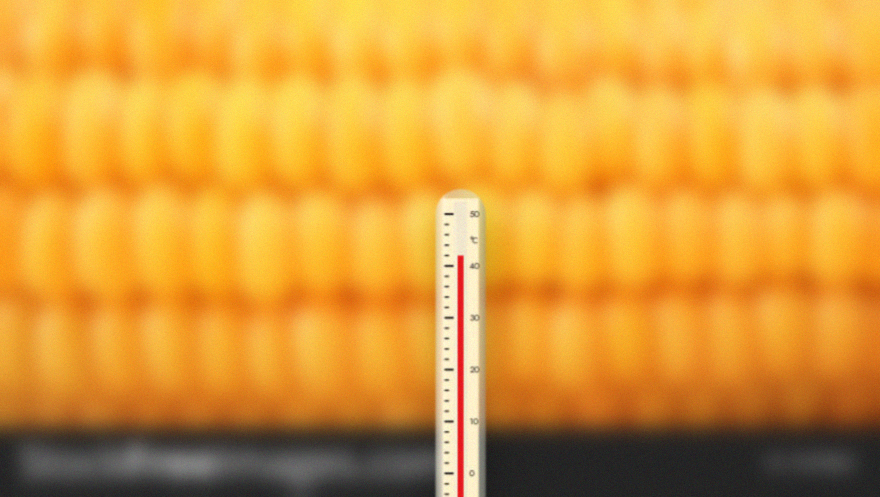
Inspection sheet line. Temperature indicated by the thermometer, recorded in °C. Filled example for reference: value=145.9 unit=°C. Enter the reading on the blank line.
value=42 unit=°C
